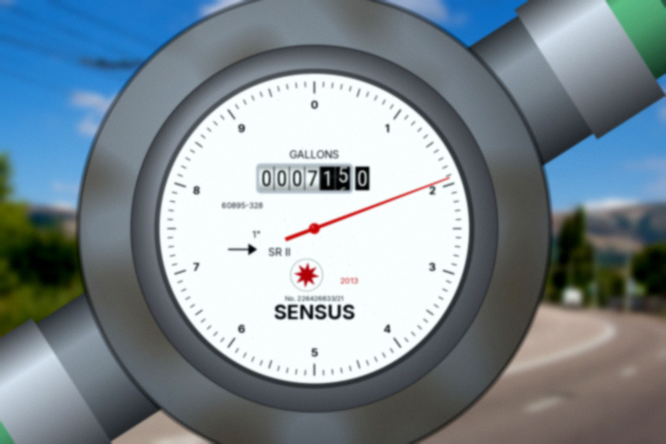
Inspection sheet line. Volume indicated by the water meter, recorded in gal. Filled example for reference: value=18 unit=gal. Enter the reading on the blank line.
value=7151.9 unit=gal
